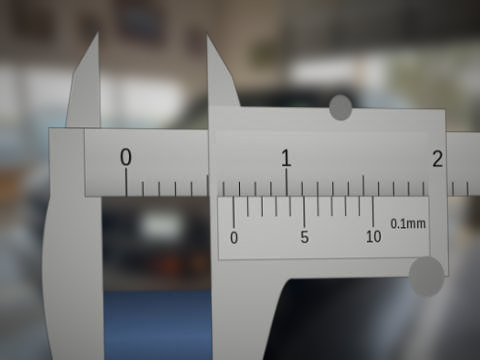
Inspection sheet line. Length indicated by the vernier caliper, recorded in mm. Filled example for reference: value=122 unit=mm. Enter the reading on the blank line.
value=6.6 unit=mm
